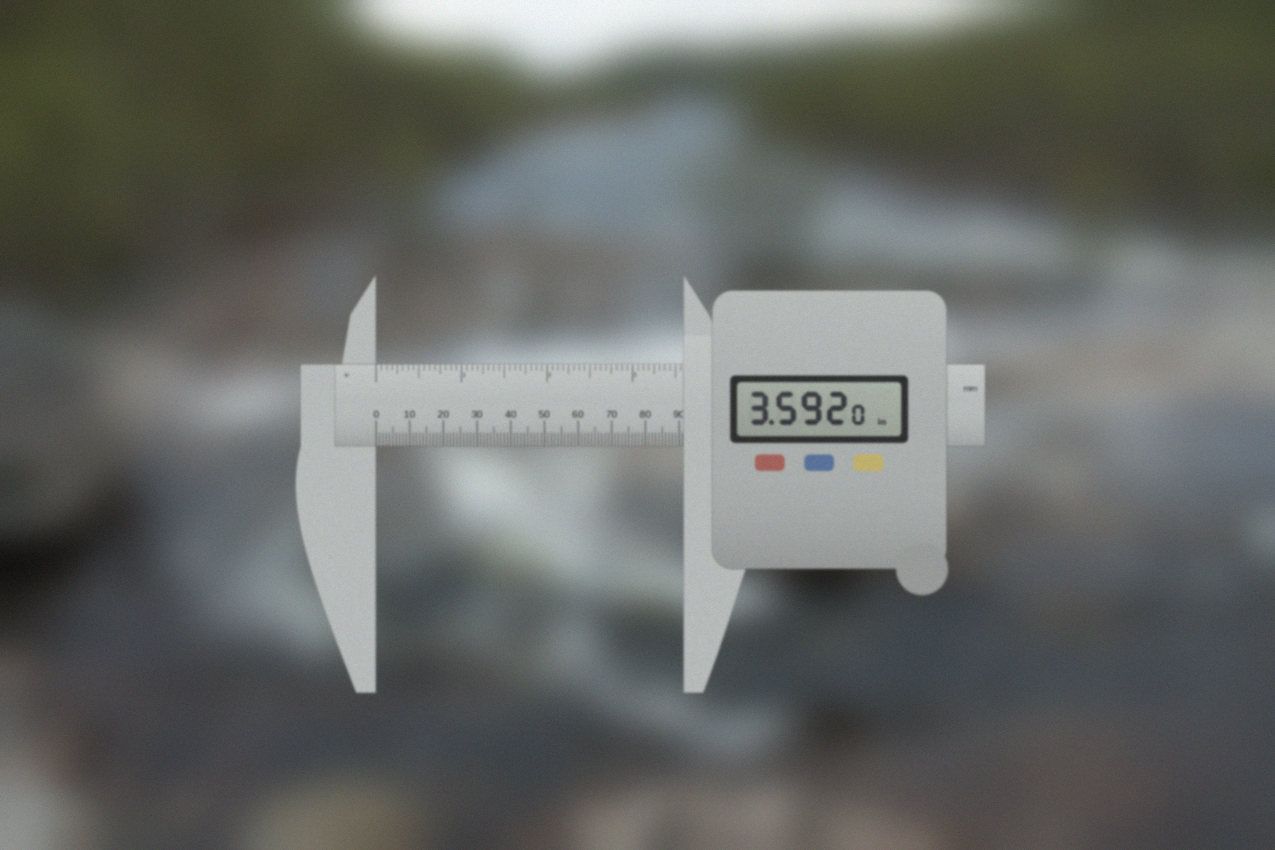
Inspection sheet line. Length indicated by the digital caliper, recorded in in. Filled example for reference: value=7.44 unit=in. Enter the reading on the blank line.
value=3.5920 unit=in
